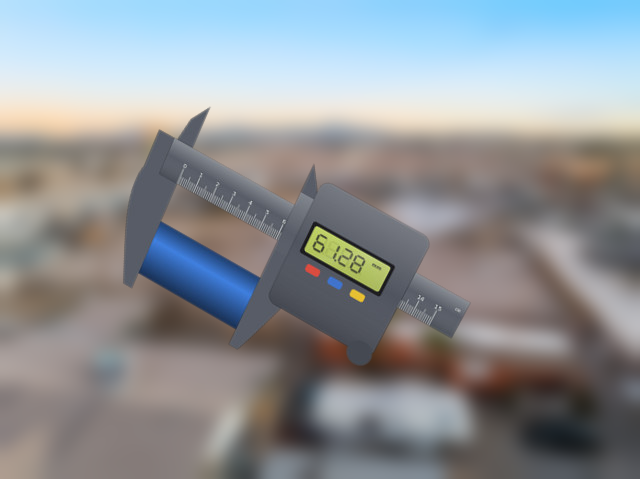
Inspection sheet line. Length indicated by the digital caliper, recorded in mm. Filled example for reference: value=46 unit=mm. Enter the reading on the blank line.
value=61.28 unit=mm
